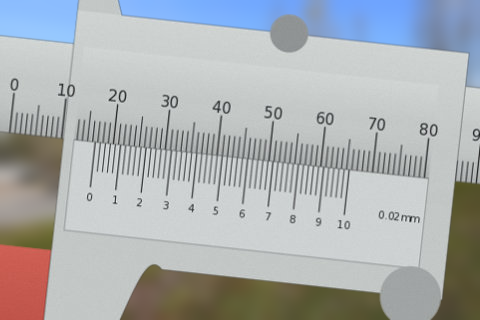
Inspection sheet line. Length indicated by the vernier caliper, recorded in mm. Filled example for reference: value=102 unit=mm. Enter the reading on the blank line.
value=16.5 unit=mm
